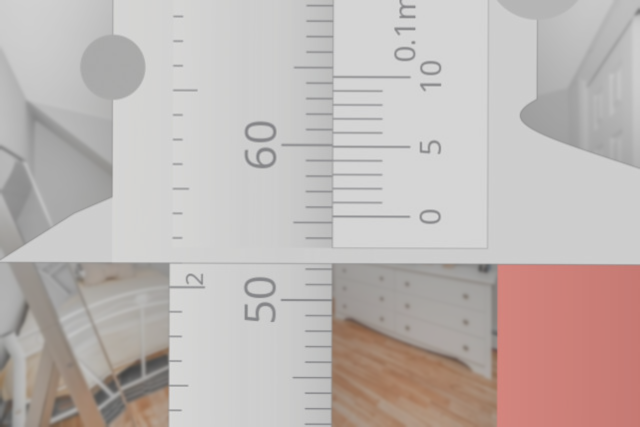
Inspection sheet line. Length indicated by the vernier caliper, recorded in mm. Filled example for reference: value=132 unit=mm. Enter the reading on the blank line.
value=55.4 unit=mm
